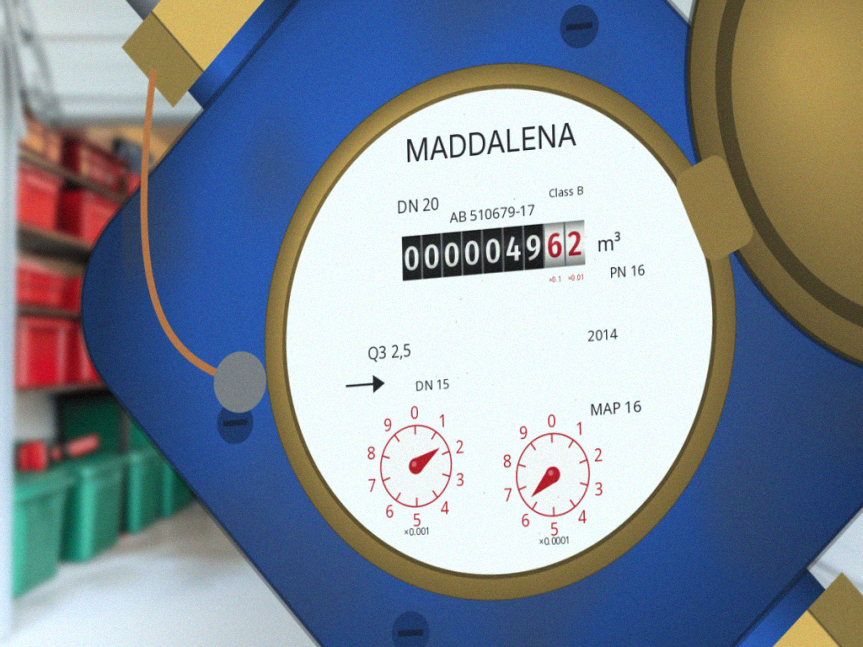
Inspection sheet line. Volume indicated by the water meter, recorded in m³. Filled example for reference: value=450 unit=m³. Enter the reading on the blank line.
value=49.6216 unit=m³
